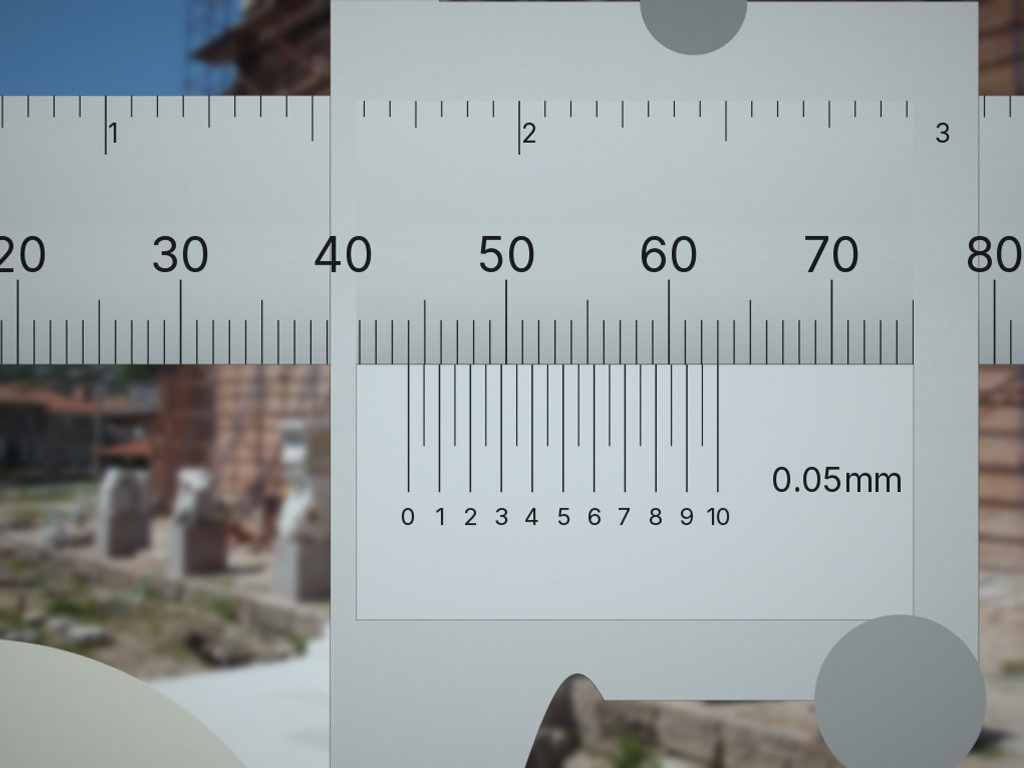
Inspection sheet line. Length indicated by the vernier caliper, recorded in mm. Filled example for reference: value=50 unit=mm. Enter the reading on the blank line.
value=44.0 unit=mm
